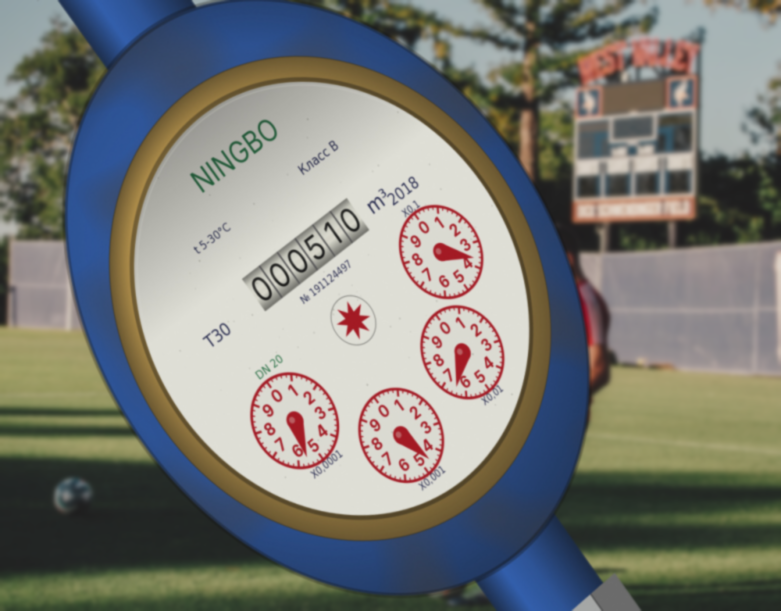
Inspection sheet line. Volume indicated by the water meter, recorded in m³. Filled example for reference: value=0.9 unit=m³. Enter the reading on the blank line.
value=510.3645 unit=m³
